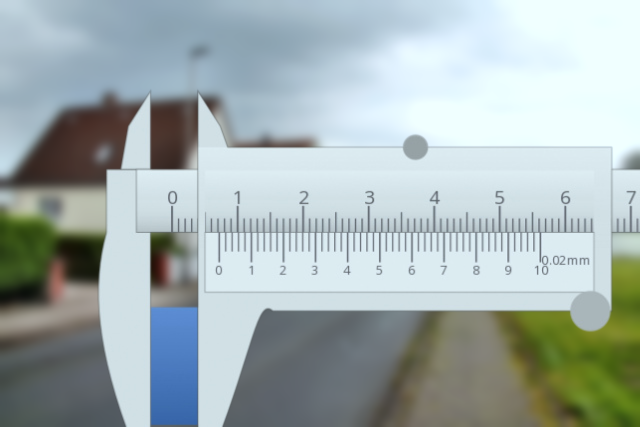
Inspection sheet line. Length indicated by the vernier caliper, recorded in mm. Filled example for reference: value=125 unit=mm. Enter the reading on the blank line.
value=7.2 unit=mm
